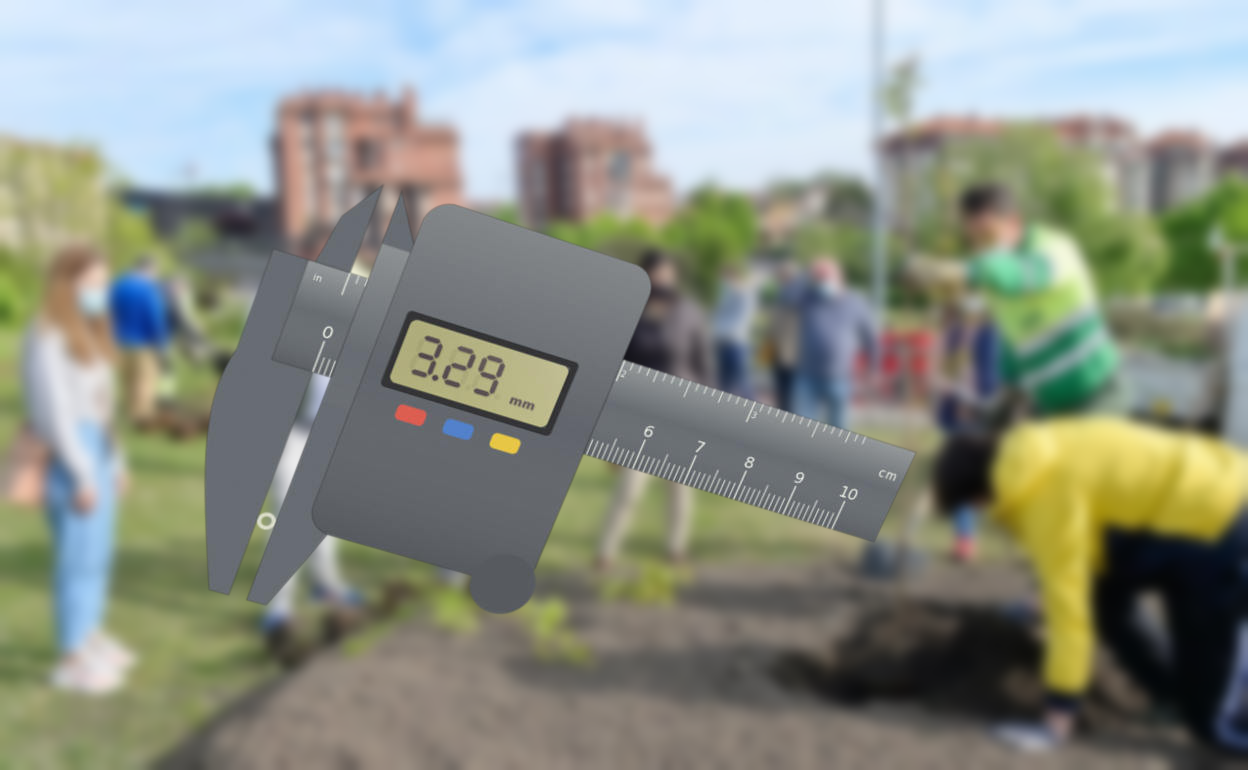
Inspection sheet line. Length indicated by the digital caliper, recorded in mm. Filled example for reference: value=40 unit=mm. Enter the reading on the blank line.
value=3.29 unit=mm
